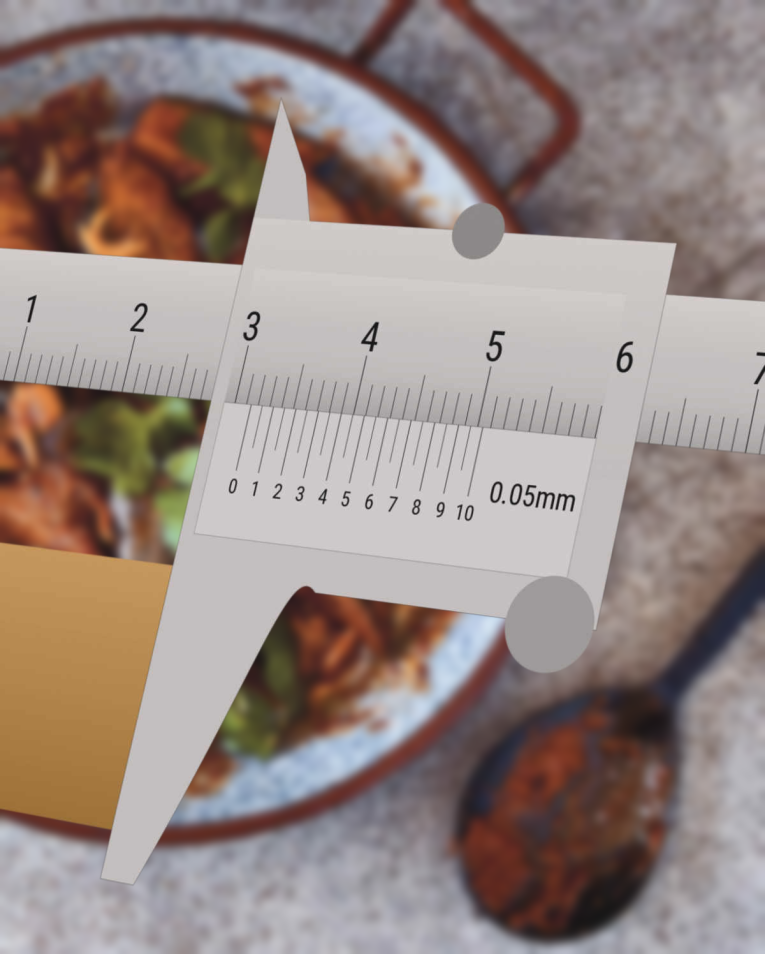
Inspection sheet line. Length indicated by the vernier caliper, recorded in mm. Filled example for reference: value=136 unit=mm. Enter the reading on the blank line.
value=31.4 unit=mm
